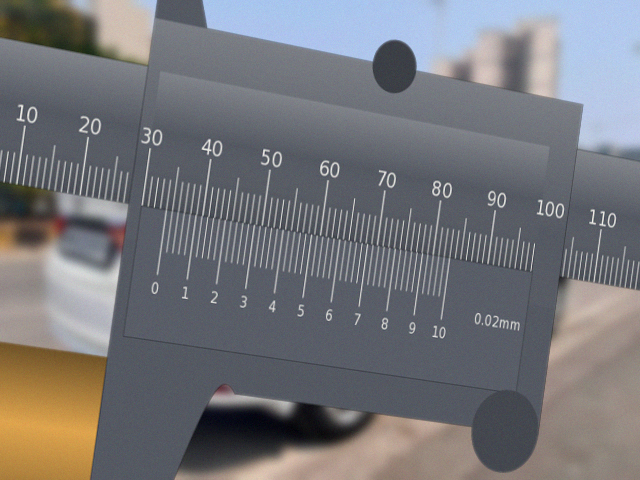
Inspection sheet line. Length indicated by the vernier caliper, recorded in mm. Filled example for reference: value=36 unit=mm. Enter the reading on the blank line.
value=34.0 unit=mm
